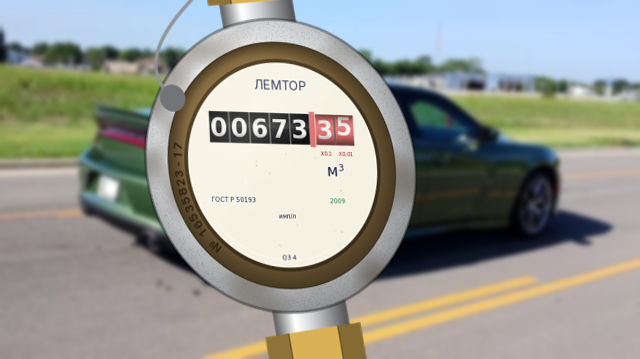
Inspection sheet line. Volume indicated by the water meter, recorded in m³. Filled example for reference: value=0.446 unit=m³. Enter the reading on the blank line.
value=673.35 unit=m³
